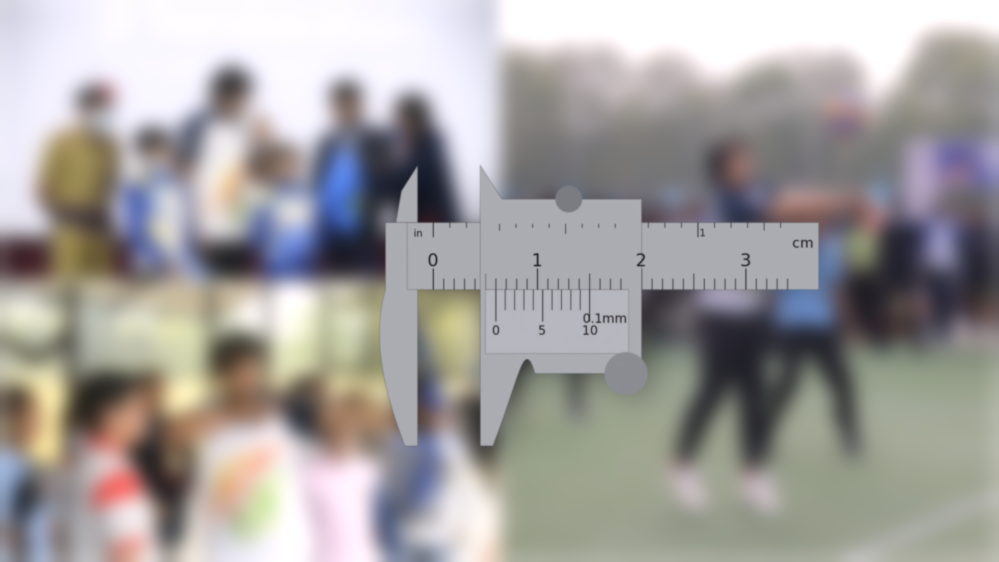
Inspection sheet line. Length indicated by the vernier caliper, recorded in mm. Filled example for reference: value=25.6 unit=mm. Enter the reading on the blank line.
value=6.0 unit=mm
